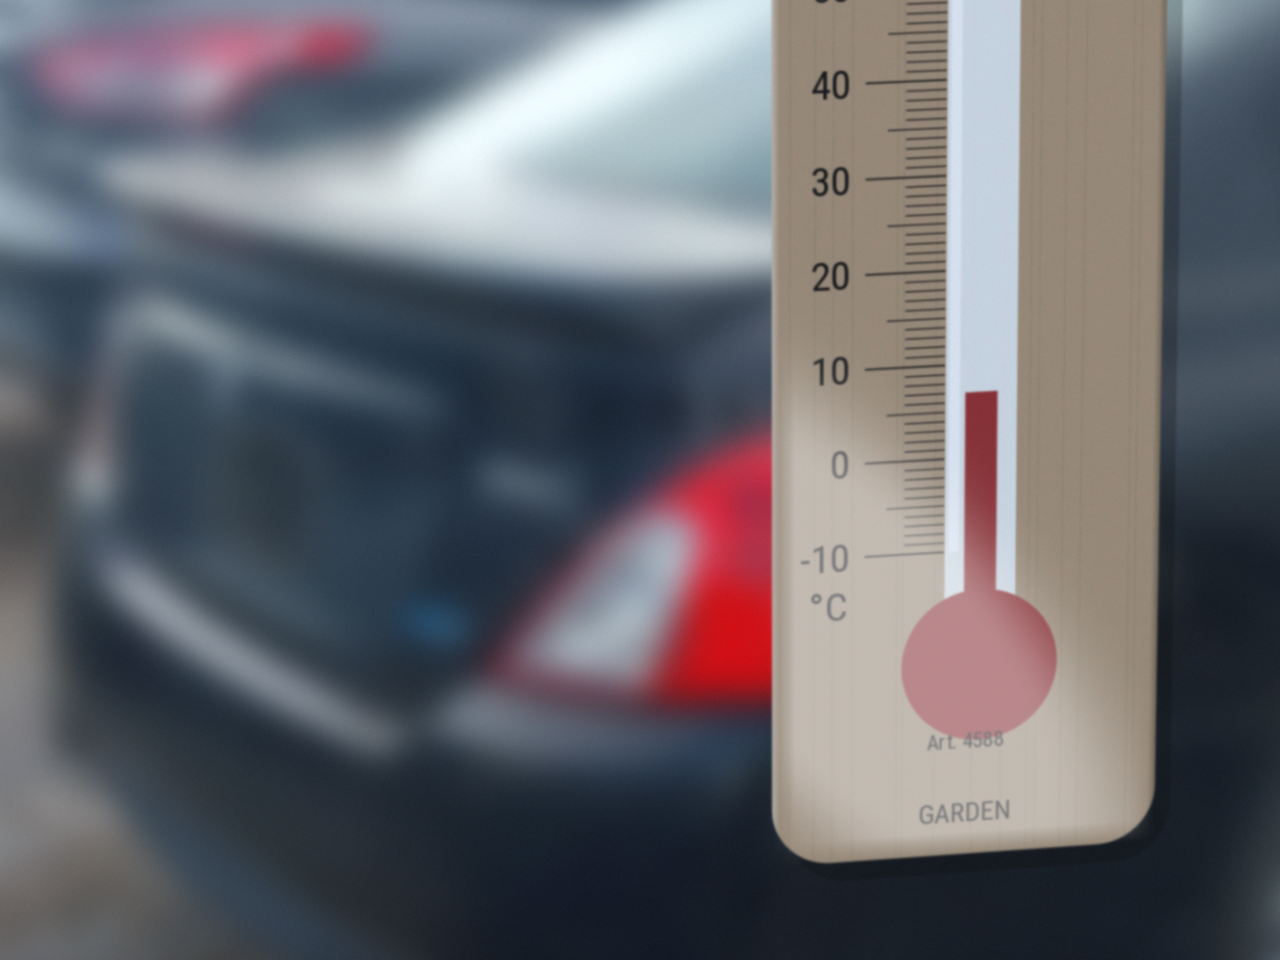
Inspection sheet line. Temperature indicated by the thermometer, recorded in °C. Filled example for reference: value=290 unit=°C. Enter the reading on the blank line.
value=7 unit=°C
